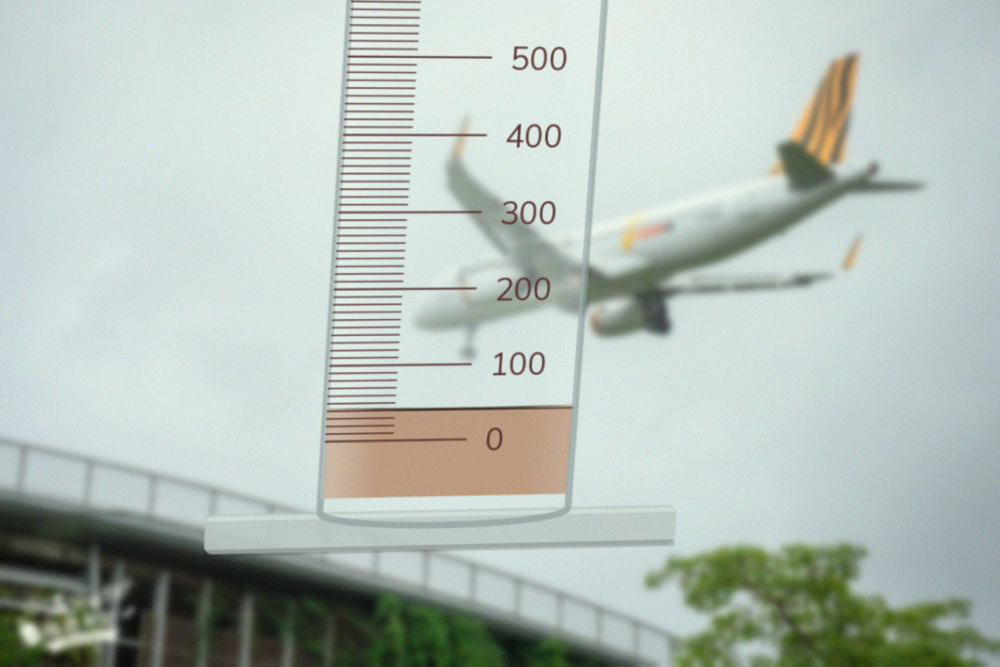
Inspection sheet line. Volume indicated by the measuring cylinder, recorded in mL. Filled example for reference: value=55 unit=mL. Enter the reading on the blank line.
value=40 unit=mL
